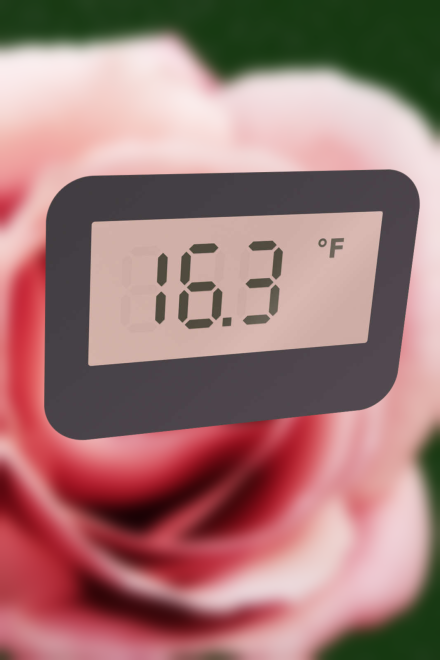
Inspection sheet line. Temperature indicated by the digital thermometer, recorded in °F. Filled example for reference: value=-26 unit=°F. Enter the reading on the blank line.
value=16.3 unit=°F
